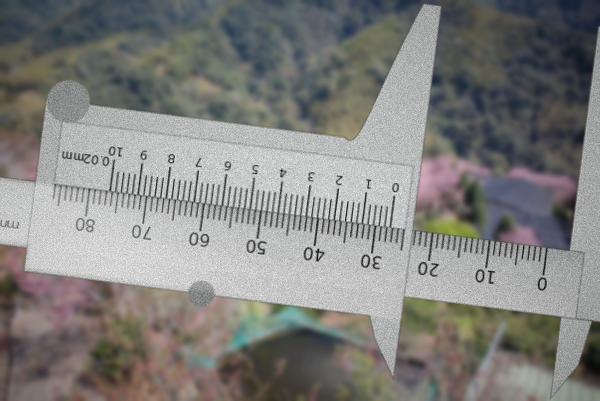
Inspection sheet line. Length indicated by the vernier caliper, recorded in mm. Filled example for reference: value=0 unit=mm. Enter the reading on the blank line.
value=27.4 unit=mm
